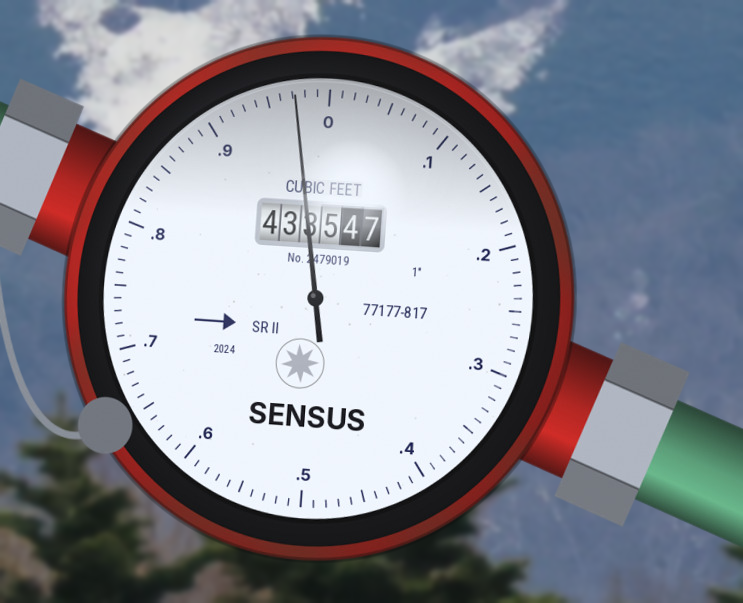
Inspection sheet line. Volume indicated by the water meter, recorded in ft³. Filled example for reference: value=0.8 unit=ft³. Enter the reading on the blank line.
value=433546.97 unit=ft³
